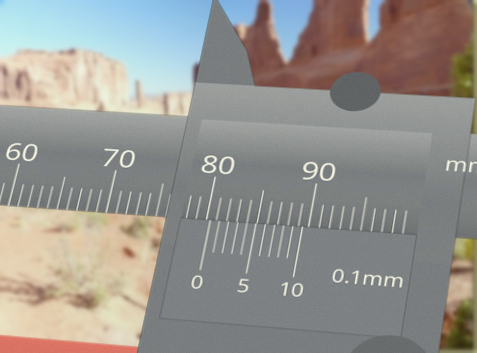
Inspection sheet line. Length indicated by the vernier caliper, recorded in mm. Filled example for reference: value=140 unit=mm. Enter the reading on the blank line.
value=80.4 unit=mm
